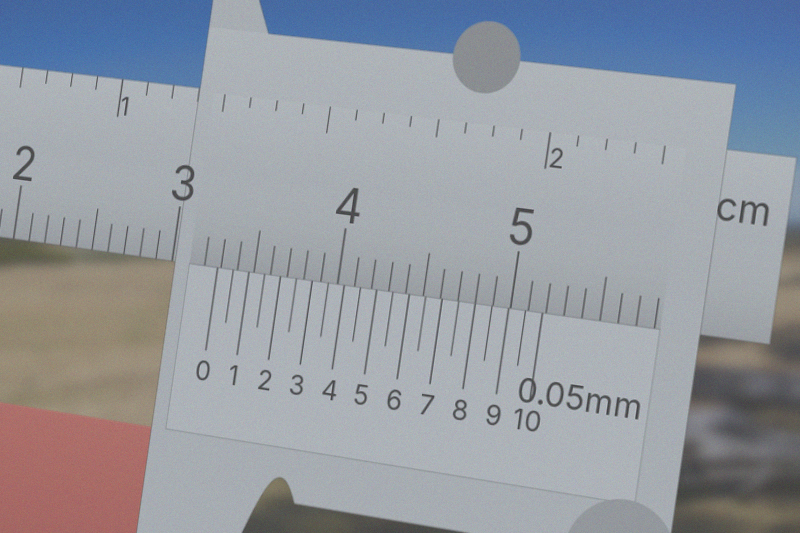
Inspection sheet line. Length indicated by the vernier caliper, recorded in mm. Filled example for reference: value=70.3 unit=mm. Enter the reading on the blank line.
value=32.8 unit=mm
